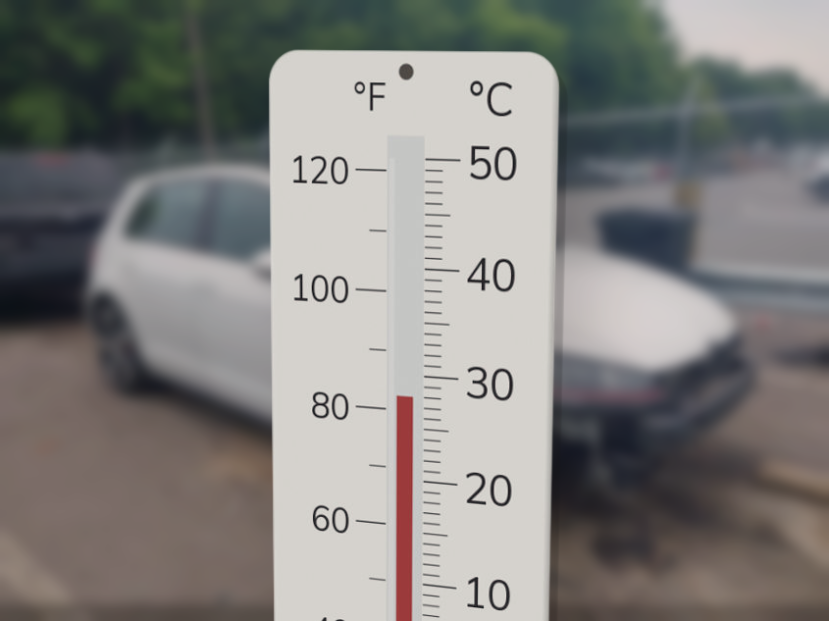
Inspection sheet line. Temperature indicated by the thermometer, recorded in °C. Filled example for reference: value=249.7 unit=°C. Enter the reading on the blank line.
value=28 unit=°C
